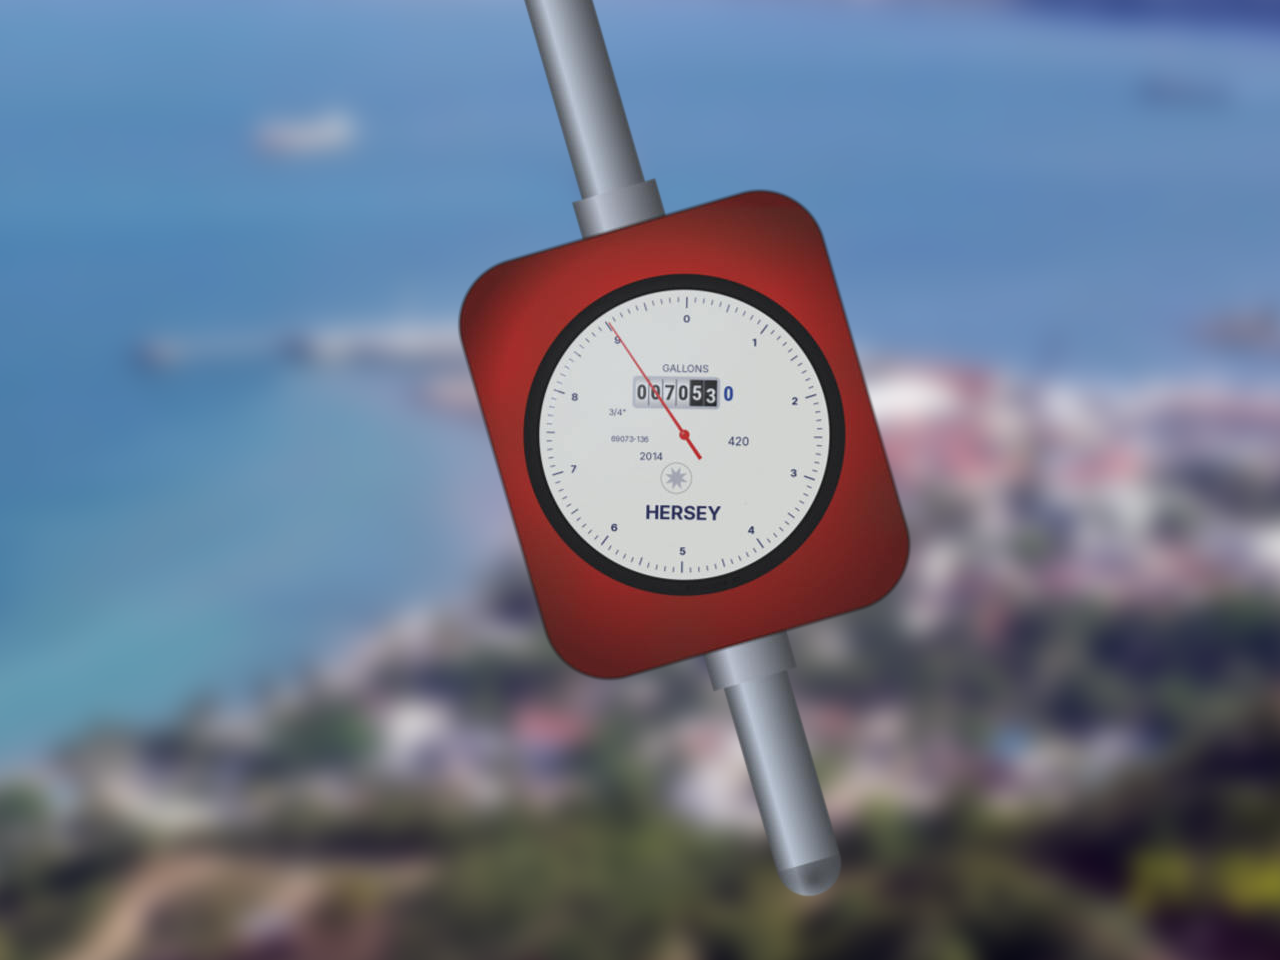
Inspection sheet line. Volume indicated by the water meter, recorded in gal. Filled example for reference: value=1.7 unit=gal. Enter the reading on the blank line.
value=70529.0 unit=gal
